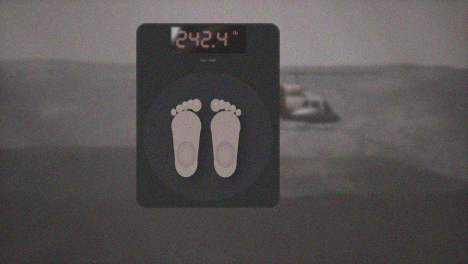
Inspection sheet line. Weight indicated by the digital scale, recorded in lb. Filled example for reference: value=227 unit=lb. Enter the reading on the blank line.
value=242.4 unit=lb
